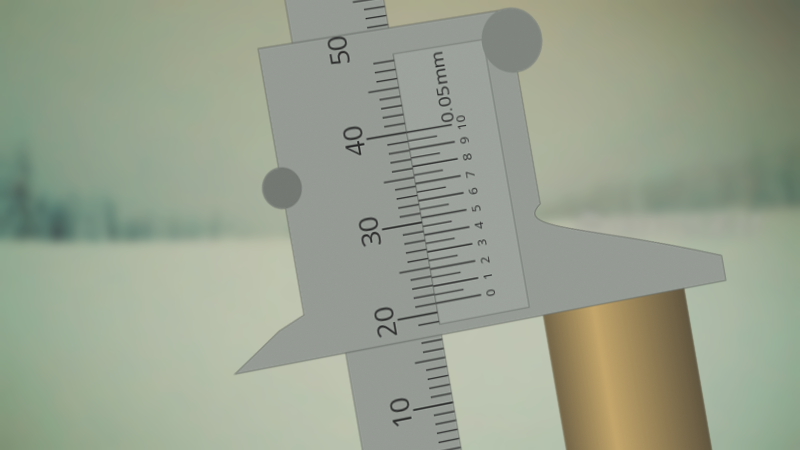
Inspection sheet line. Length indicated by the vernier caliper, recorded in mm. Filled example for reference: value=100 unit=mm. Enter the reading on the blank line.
value=21.0 unit=mm
